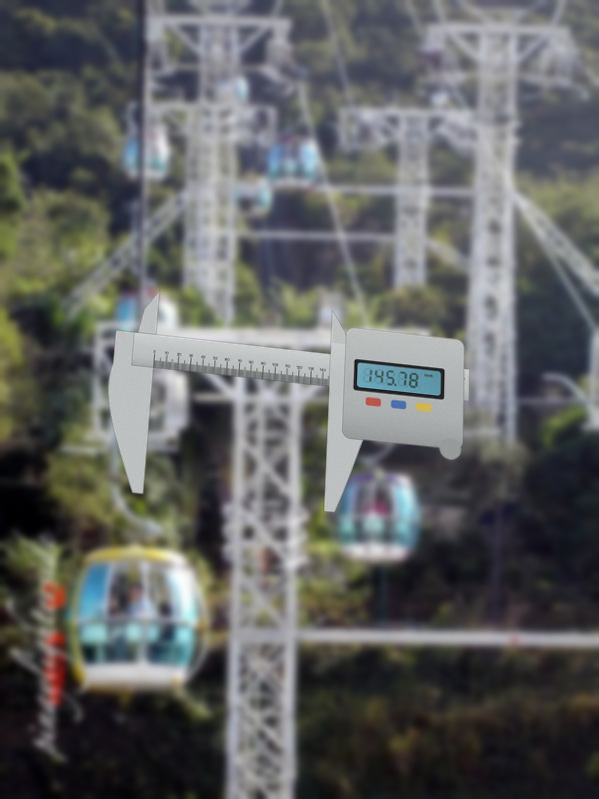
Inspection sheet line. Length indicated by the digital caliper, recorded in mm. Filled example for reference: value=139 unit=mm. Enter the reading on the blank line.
value=145.78 unit=mm
